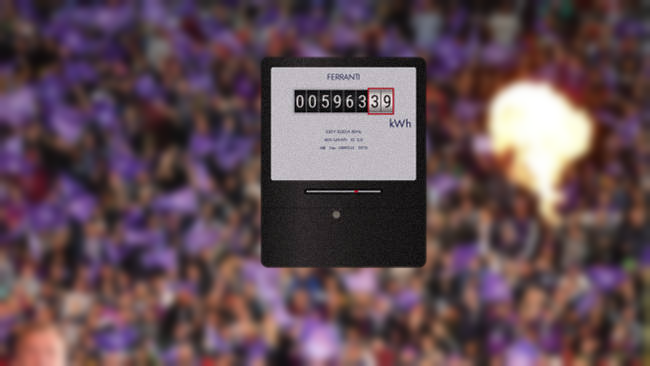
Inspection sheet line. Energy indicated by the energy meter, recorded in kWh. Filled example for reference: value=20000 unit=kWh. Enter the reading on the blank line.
value=5963.39 unit=kWh
